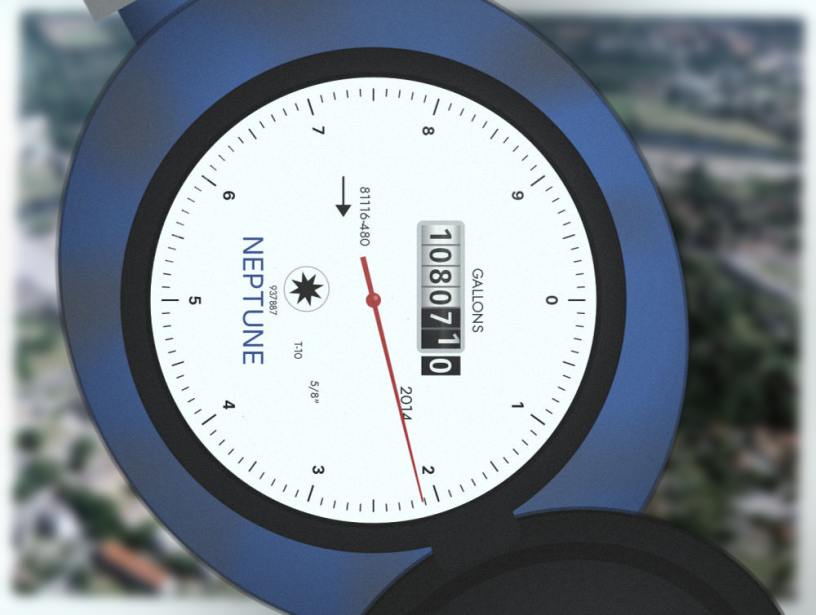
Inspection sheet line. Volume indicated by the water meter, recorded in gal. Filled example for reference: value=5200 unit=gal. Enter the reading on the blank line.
value=1080712.1 unit=gal
